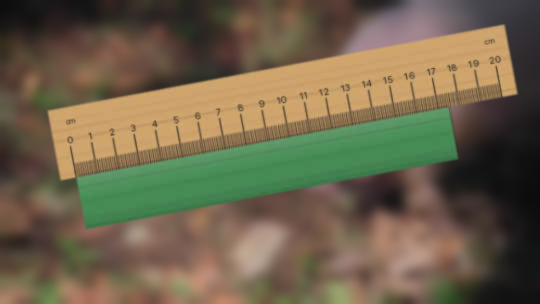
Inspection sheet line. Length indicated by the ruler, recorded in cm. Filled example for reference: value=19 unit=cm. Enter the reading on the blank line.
value=17.5 unit=cm
